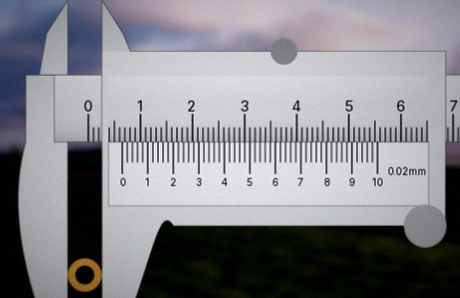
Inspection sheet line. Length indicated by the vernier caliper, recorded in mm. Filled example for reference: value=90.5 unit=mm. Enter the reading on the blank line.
value=6.5 unit=mm
